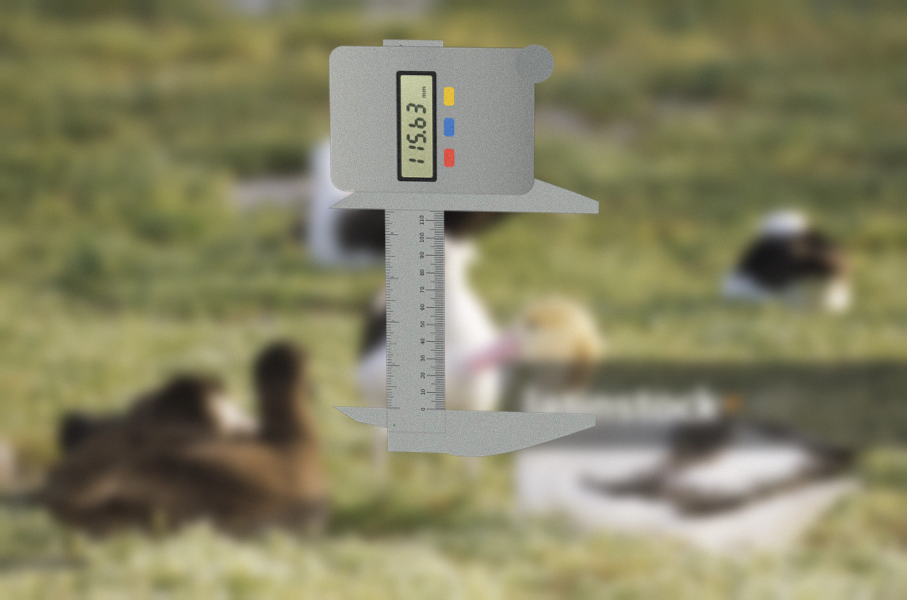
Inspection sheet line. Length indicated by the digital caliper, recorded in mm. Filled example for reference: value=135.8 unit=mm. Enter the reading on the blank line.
value=115.63 unit=mm
